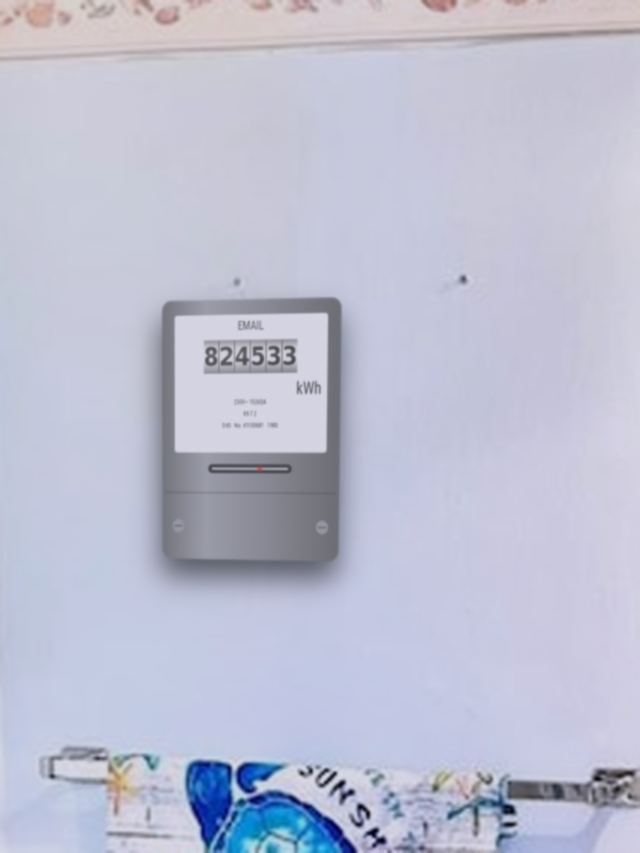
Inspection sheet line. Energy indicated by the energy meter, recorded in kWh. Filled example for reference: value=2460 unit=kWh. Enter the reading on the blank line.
value=824533 unit=kWh
